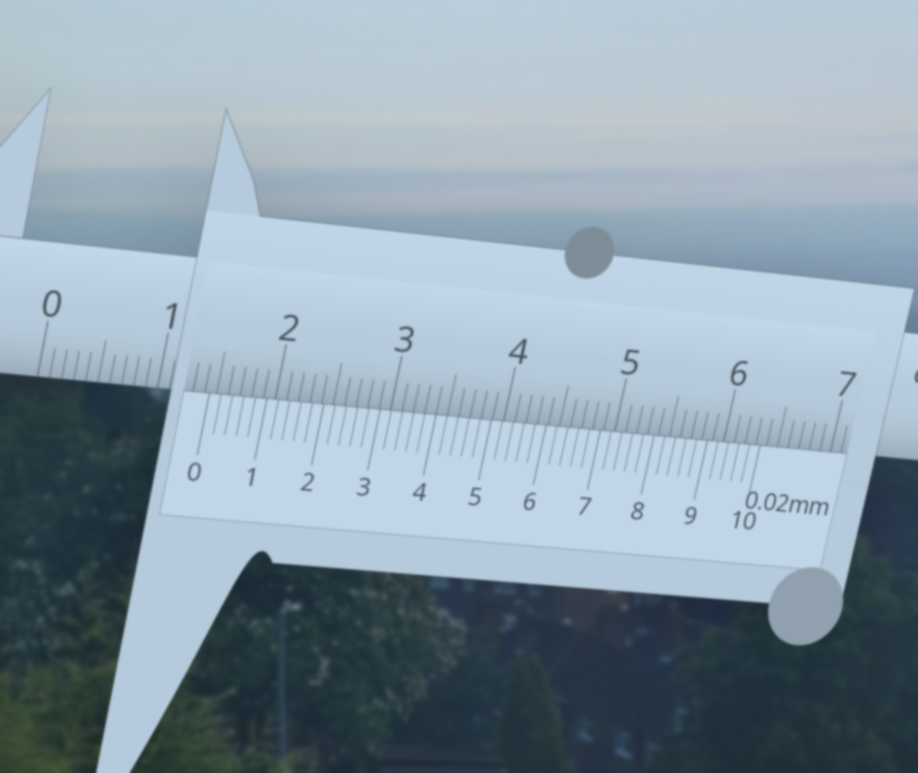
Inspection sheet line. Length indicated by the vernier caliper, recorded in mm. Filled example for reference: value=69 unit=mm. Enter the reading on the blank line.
value=14.4 unit=mm
